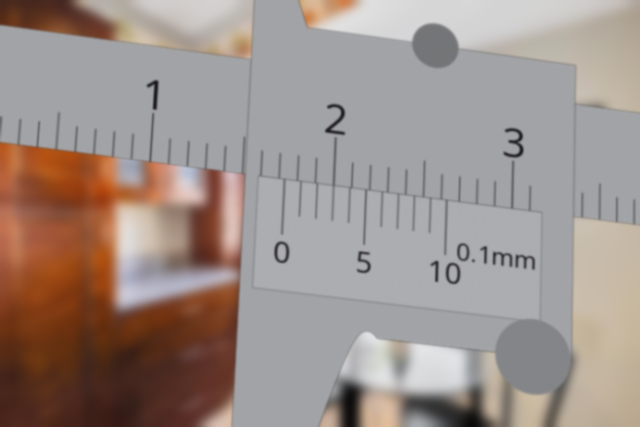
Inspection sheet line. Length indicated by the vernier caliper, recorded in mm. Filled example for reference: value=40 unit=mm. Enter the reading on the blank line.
value=17.3 unit=mm
